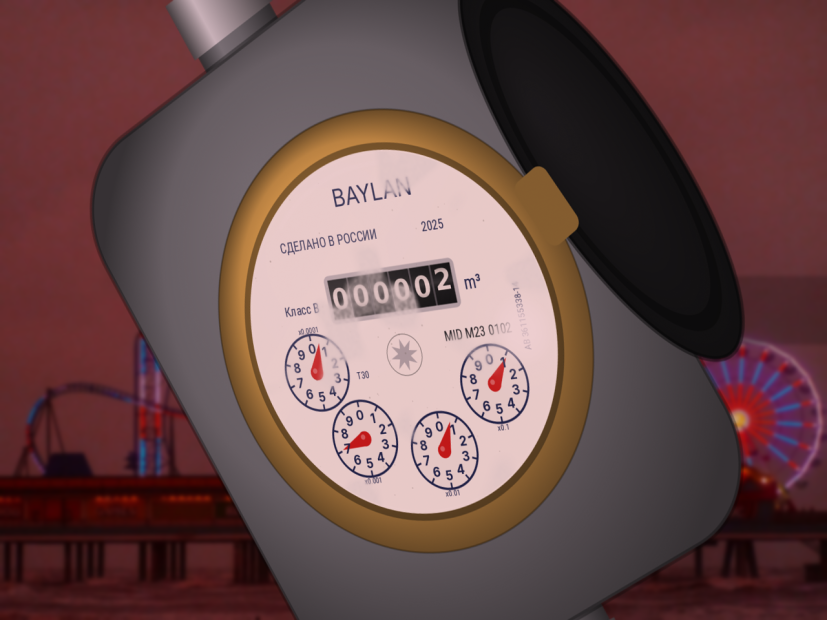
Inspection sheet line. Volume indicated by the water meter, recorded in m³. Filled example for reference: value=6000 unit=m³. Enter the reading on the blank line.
value=2.1070 unit=m³
